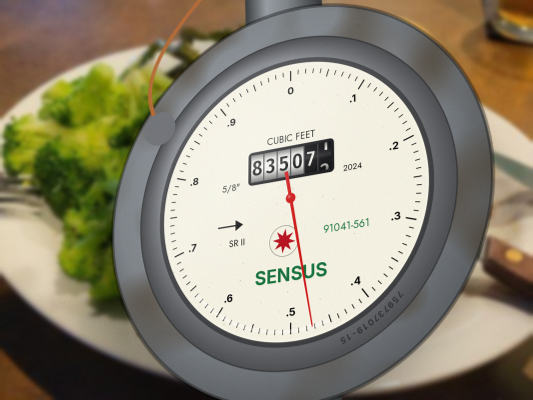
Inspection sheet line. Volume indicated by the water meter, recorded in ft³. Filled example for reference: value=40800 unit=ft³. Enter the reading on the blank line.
value=835071.47 unit=ft³
